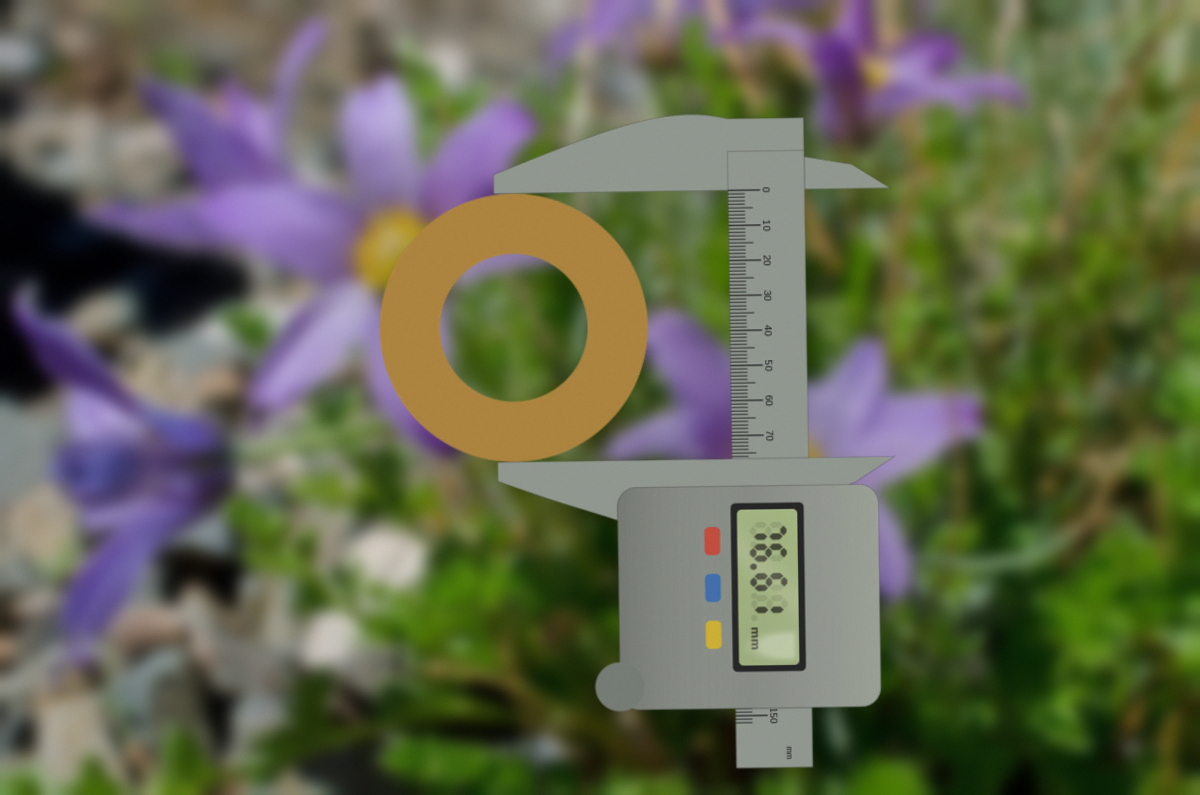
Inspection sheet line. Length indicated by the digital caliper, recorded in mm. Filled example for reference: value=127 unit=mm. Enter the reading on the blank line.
value=76.61 unit=mm
